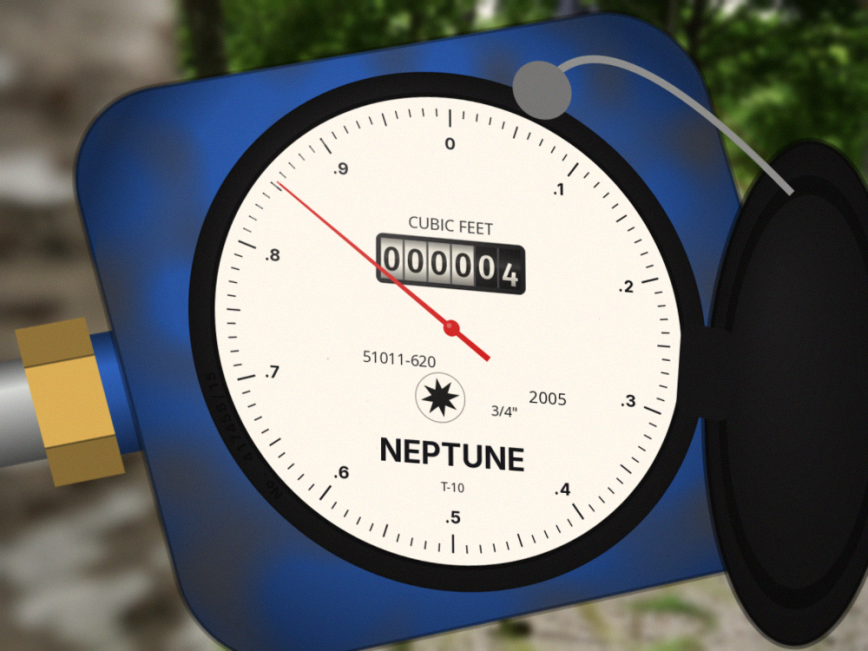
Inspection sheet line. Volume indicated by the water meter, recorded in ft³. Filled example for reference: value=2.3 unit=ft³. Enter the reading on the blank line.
value=3.85 unit=ft³
